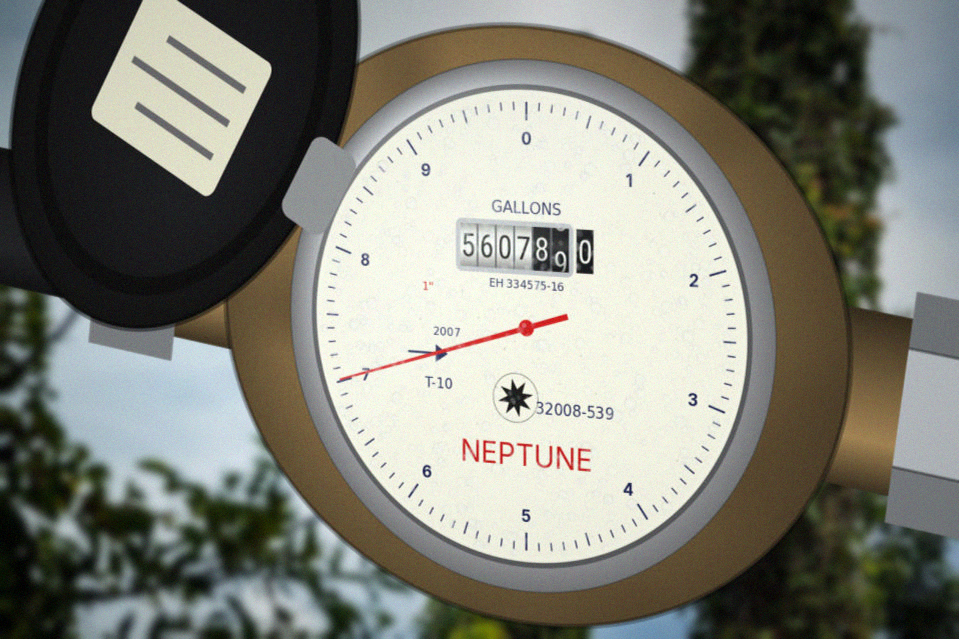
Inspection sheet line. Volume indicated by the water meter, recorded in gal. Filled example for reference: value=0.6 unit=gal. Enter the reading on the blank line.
value=5607887.0 unit=gal
